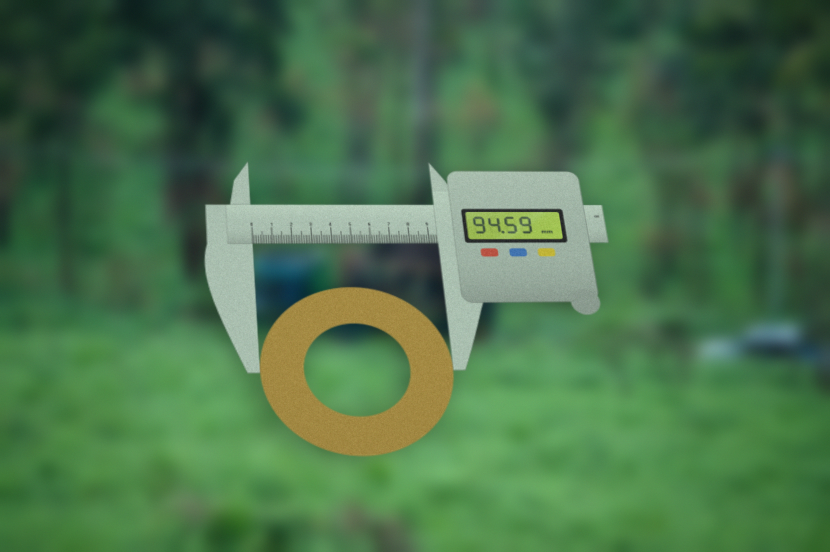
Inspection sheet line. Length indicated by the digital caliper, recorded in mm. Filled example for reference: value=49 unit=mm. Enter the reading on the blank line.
value=94.59 unit=mm
